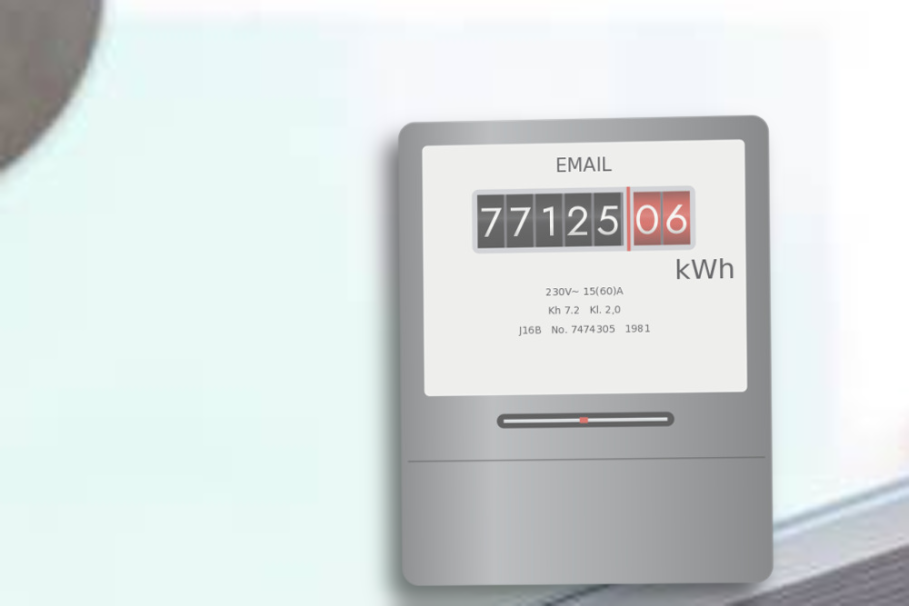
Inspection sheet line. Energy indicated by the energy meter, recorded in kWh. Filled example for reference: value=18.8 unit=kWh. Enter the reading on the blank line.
value=77125.06 unit=kWh
